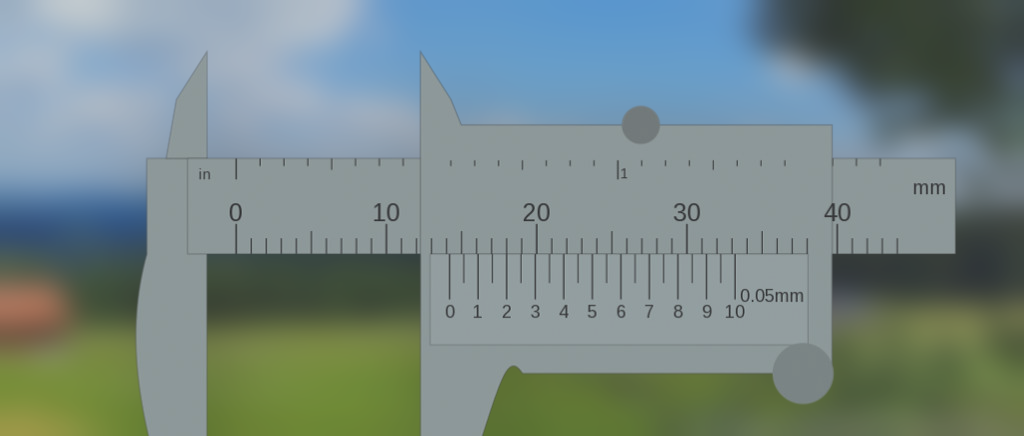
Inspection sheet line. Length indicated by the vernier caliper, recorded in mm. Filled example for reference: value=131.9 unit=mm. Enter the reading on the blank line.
value=14.2 unit=mm
